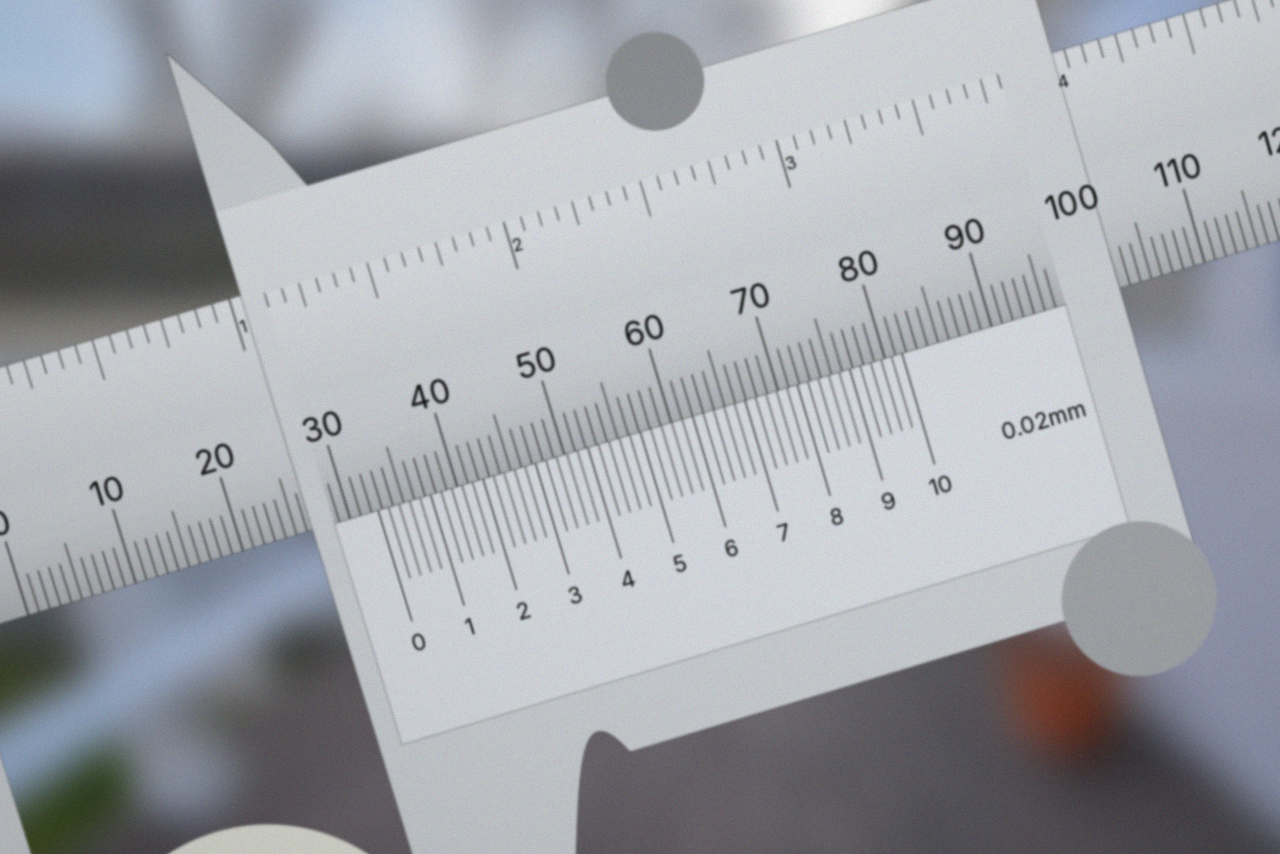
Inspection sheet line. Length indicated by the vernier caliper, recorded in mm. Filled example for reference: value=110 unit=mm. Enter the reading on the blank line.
value=32.6 unit=mm
